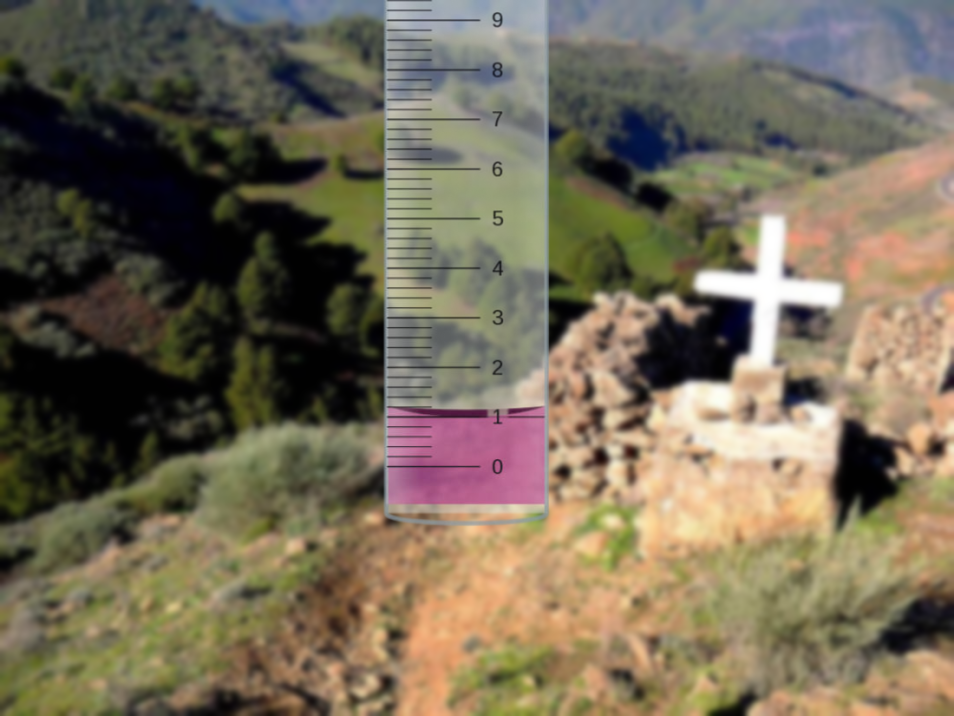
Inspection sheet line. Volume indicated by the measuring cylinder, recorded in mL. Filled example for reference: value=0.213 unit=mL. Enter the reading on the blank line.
value=1 unit=mL
